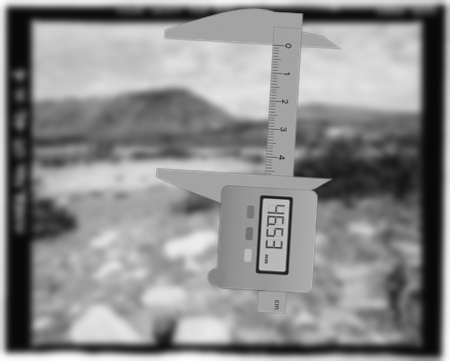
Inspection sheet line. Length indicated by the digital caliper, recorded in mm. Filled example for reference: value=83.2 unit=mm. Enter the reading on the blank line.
value=46.53 unit=mm
